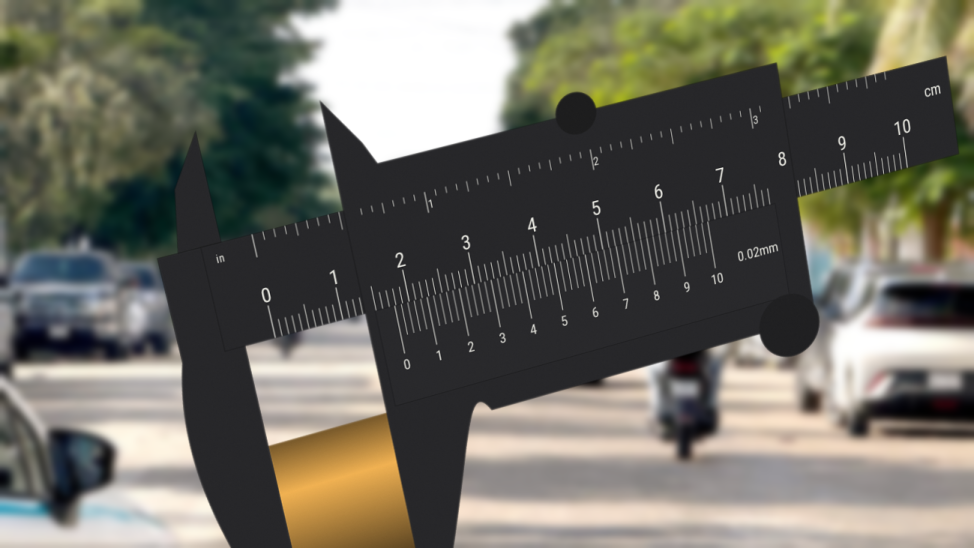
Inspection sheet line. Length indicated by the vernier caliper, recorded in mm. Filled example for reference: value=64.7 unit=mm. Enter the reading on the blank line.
value=17.8 unit=mm
